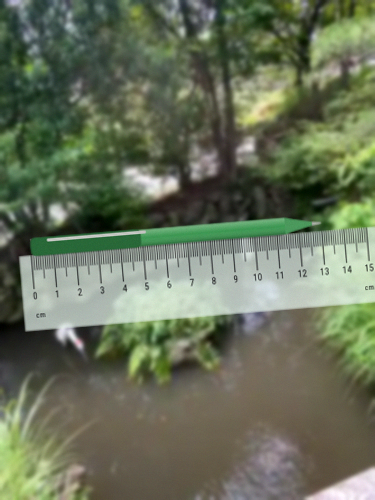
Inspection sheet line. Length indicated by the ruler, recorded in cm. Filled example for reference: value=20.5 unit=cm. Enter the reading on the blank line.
value=13 unit=cm
